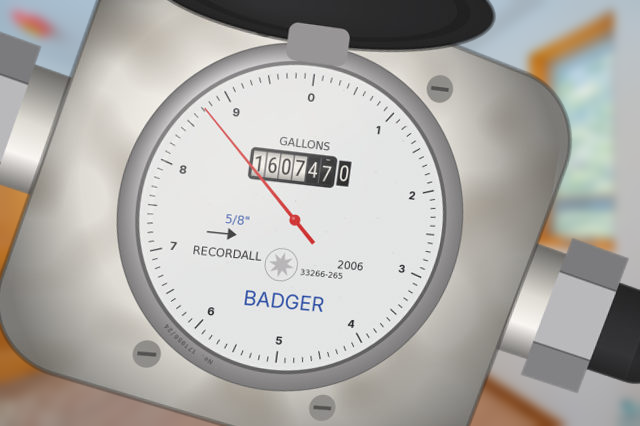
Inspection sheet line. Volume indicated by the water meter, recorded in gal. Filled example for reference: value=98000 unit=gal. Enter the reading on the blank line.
value=1607468.7 unit=gal
